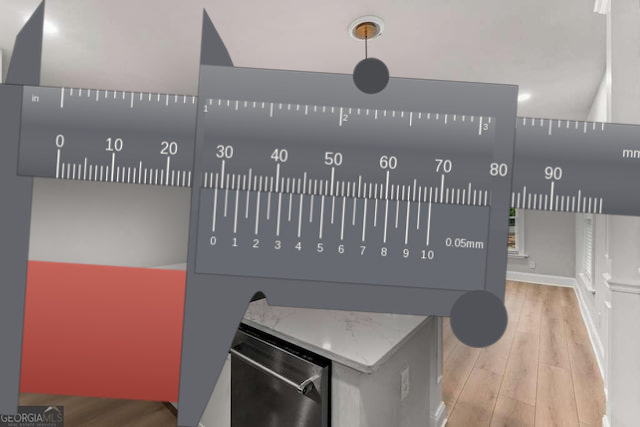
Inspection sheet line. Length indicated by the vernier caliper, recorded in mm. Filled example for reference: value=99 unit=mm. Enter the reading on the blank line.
value=29.0 unit=mm
